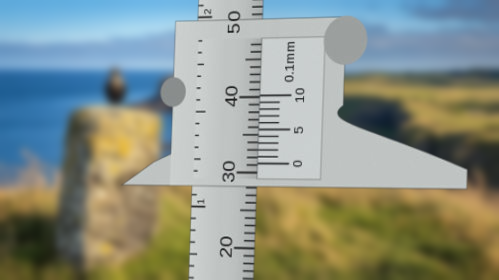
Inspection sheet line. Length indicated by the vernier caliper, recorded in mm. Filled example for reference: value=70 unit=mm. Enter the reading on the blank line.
value=31.2 unit=mm
